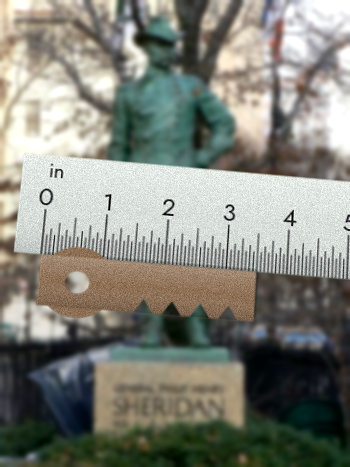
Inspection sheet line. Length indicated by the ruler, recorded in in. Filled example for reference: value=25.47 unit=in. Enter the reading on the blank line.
value=3.5 unit=in
